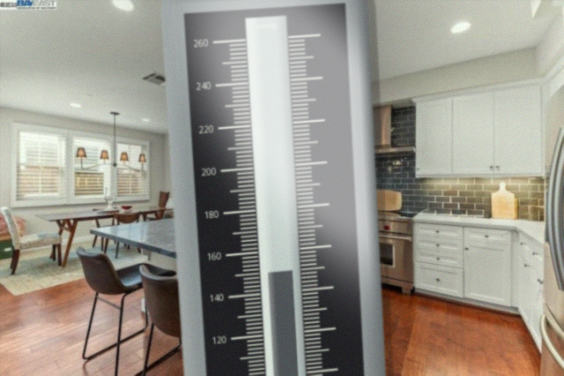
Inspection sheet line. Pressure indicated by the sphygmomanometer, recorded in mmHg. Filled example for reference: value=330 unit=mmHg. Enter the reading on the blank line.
value=150 unit=mmHg
